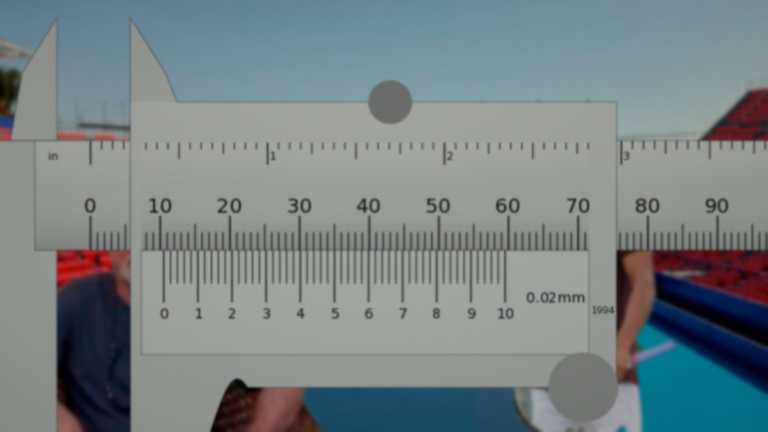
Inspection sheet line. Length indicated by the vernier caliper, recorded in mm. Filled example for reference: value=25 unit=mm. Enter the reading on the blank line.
value=10.5 unit=mm
